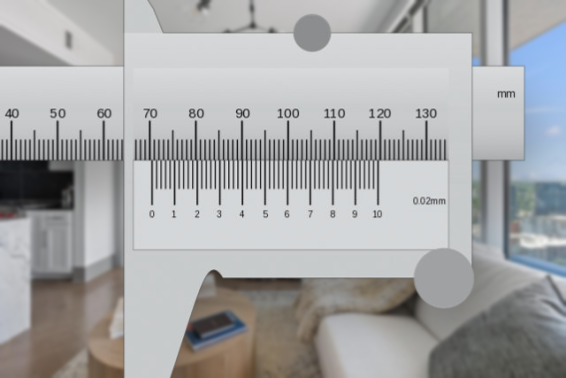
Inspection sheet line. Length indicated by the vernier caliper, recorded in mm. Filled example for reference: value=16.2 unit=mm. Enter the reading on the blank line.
value=70.5 unit=mm
